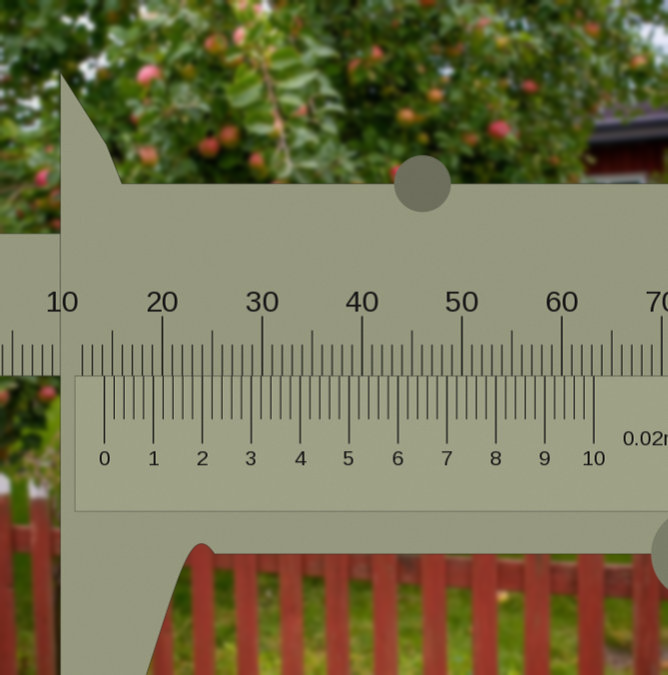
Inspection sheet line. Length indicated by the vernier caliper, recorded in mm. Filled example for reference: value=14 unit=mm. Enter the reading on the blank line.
value=14.2 unit=mm
